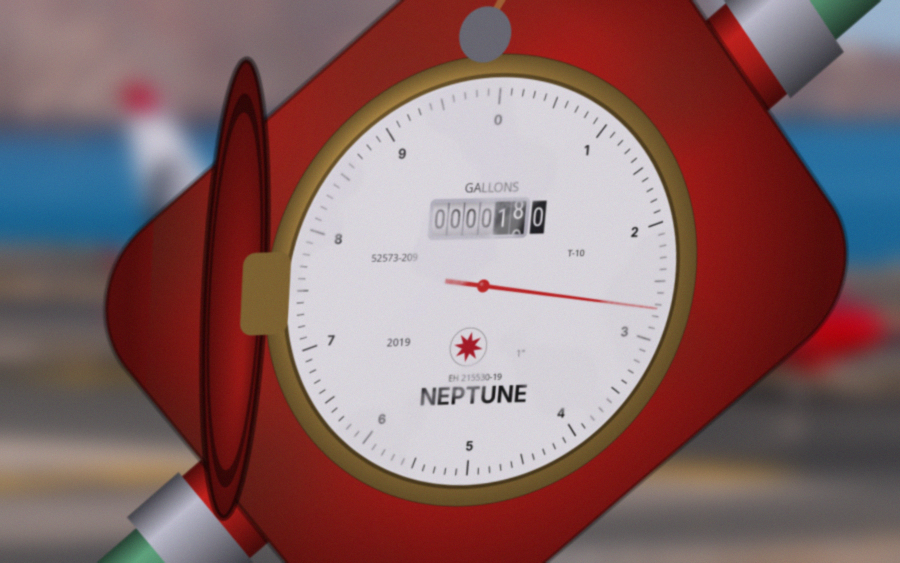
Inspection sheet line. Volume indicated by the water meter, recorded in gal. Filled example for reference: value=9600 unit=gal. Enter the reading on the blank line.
value=182.7 unit=gal
